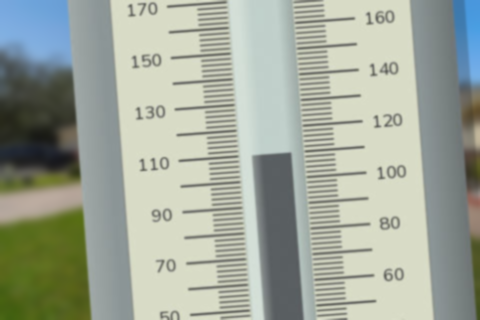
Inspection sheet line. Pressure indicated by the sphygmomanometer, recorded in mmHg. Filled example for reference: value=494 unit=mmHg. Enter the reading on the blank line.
value=110 unit=mmHg
